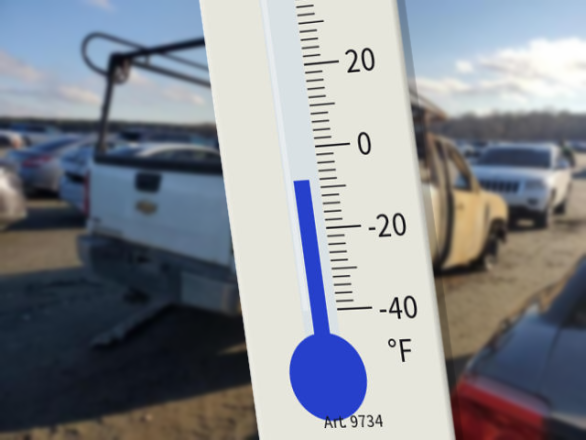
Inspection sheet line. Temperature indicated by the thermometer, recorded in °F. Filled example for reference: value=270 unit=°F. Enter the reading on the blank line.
value=-8 unit=°F
